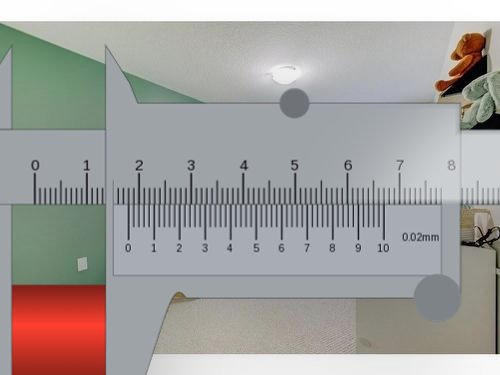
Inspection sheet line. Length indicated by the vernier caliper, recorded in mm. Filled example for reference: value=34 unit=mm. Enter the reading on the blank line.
value=18.0 unit=mm
